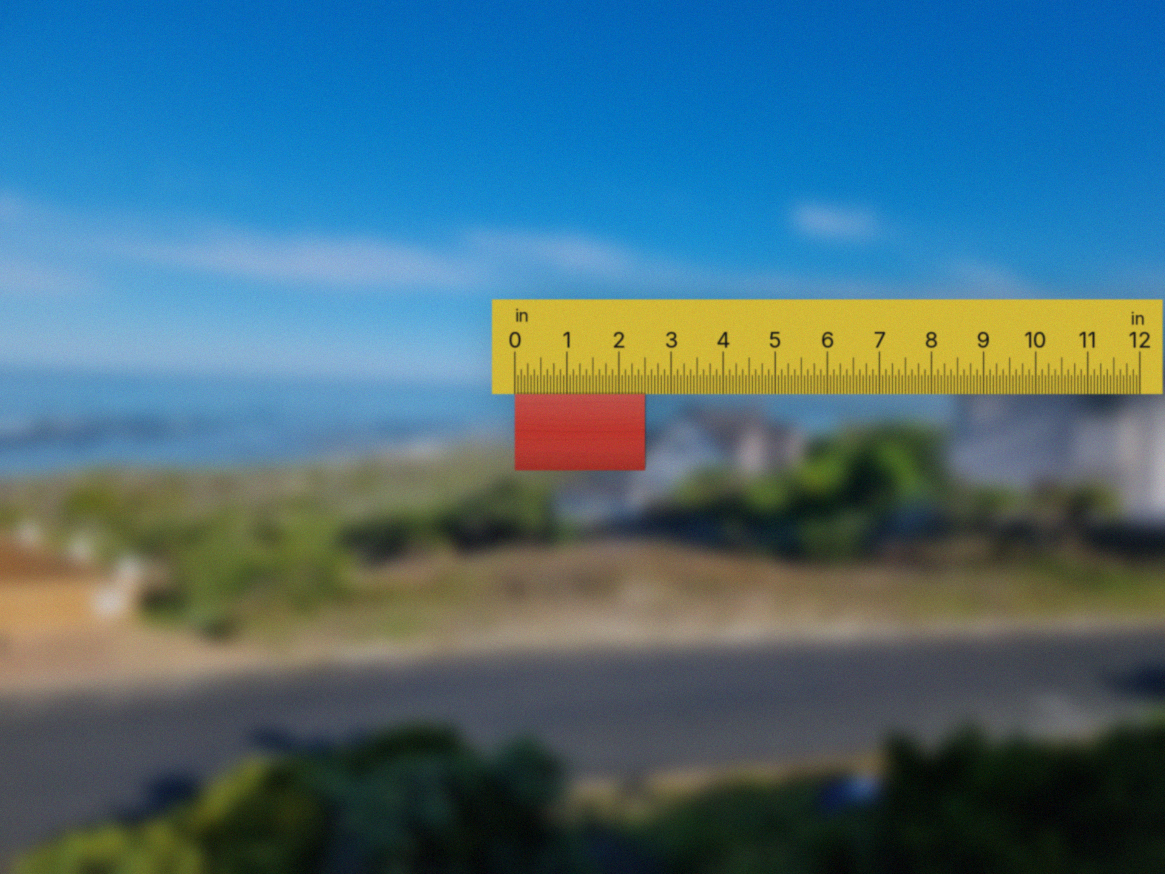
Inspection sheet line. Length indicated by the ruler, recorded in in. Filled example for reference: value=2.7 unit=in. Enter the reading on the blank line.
value=2.5 unit=in
